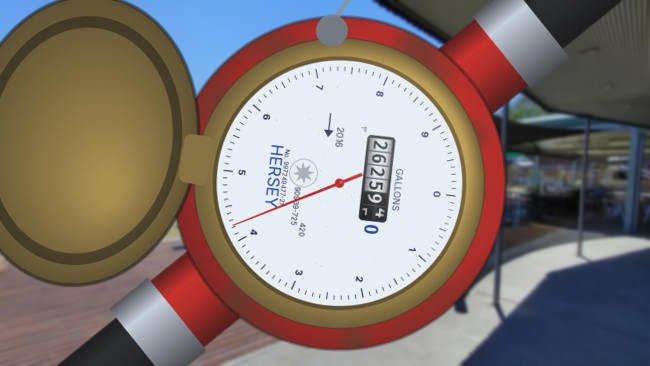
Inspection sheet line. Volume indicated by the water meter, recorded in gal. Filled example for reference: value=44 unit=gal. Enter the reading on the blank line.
value=2625944.2 unit=gal
